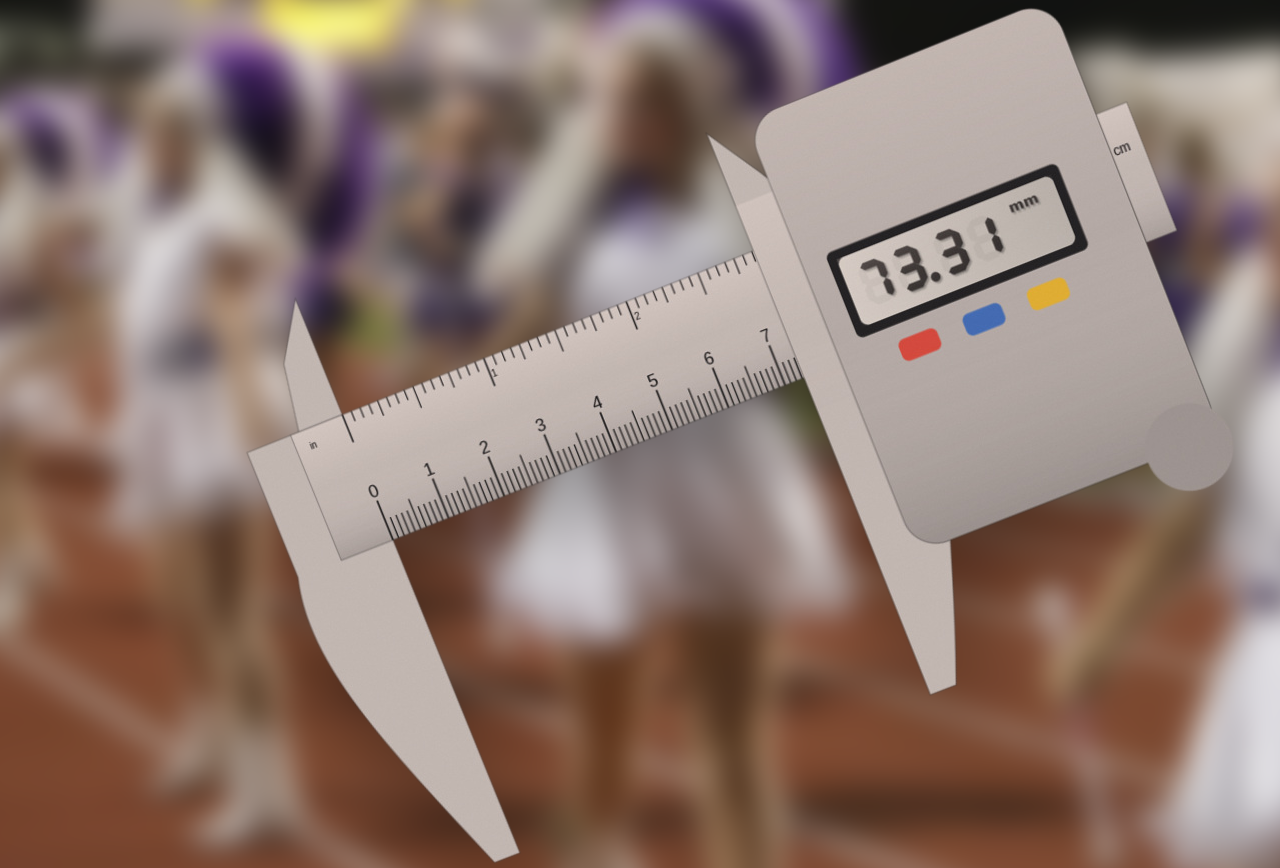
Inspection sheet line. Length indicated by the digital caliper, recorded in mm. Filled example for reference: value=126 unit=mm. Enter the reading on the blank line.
value=73.31 unit=mm
